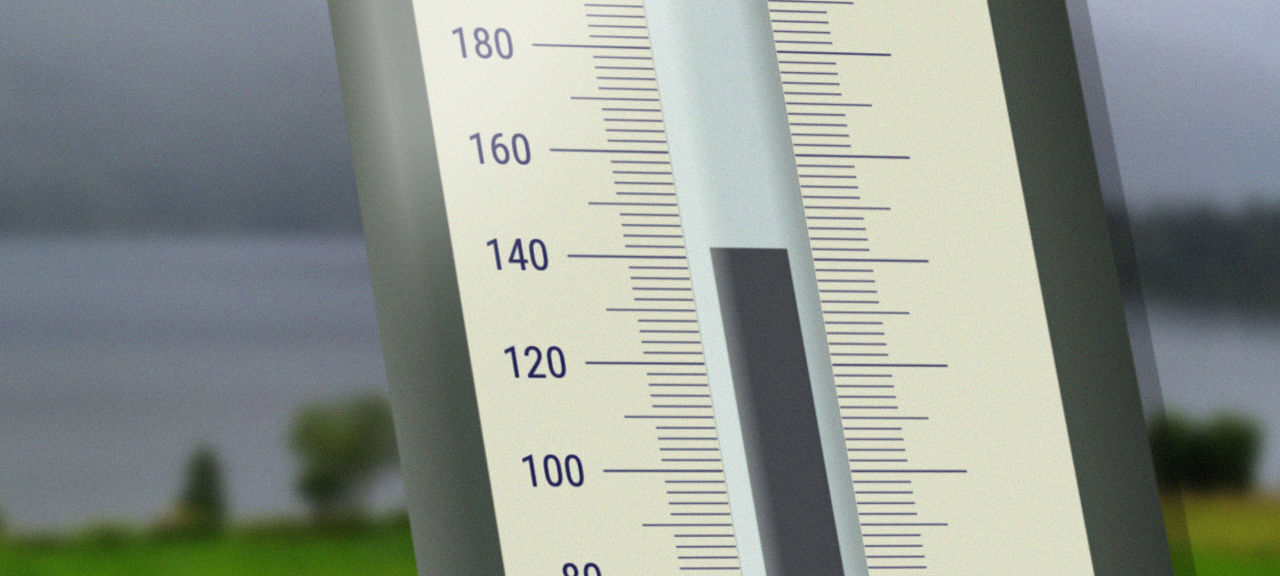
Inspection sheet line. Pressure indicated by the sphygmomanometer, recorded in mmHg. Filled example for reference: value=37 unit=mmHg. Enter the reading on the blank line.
value=142 unit=mmHg
